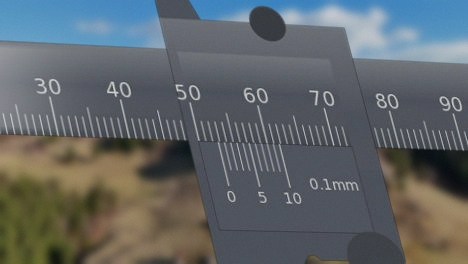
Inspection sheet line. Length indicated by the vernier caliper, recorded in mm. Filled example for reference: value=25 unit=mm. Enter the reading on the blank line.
value=52.8 unit=mm
